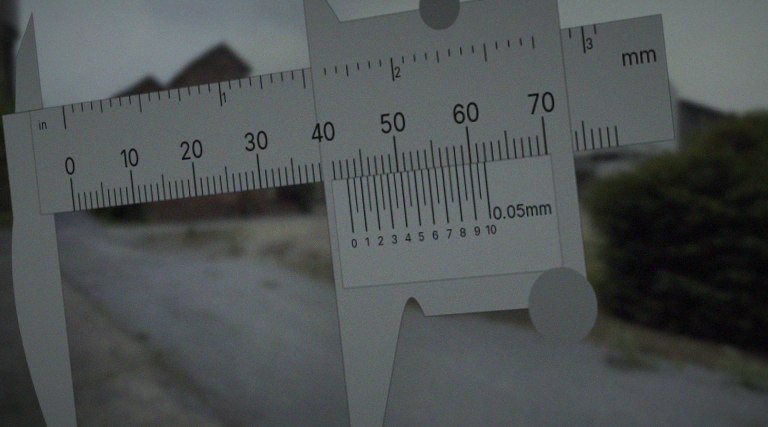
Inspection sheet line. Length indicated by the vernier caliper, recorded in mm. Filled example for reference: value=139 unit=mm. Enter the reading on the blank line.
value=42.8 unit=mm
